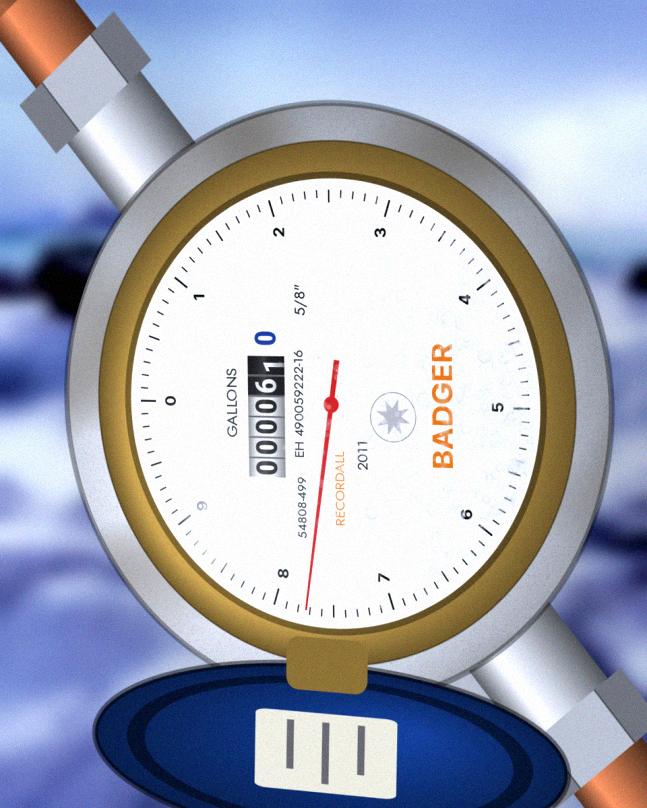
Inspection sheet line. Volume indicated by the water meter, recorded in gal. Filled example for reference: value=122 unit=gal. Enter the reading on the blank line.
value=607.7 unit=gal
